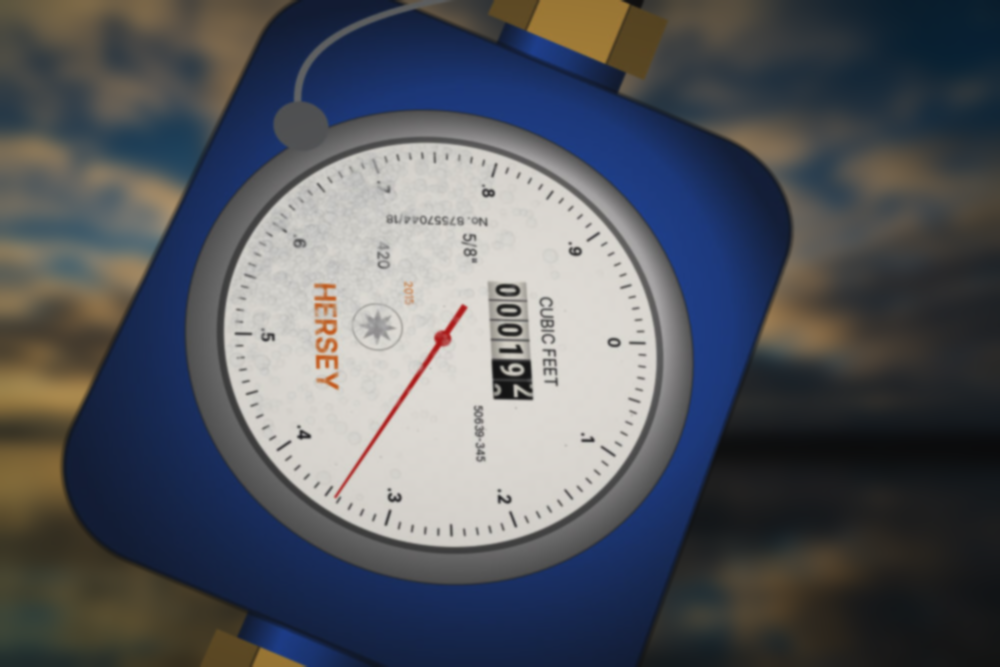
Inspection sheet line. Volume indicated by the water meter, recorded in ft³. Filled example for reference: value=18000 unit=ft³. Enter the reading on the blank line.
value=192.34 unit=ft³
